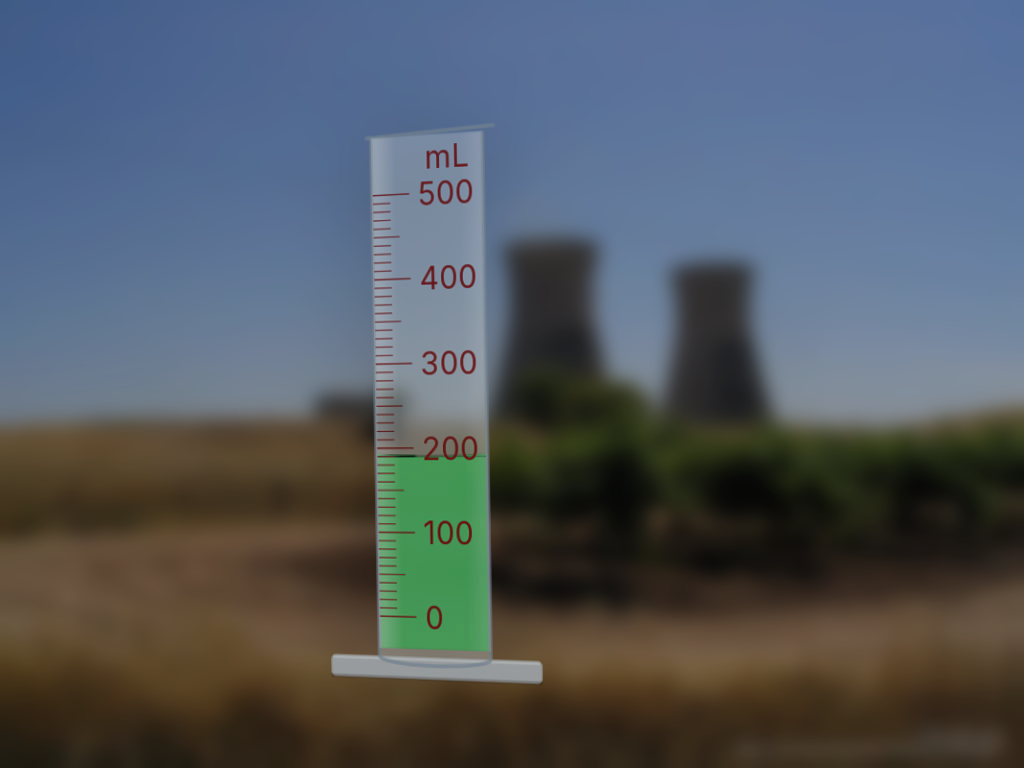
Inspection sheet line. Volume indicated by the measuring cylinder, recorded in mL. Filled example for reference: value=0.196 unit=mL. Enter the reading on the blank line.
value=190 unit=mL
